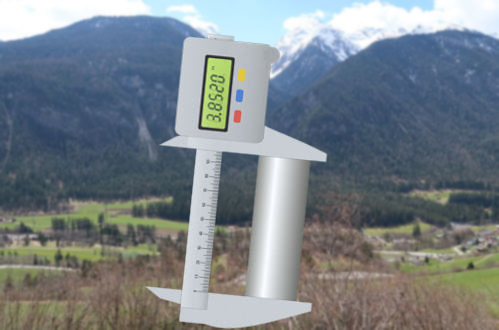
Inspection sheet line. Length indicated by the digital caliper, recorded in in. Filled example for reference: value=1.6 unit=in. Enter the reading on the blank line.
value=3.8520 unit=in
